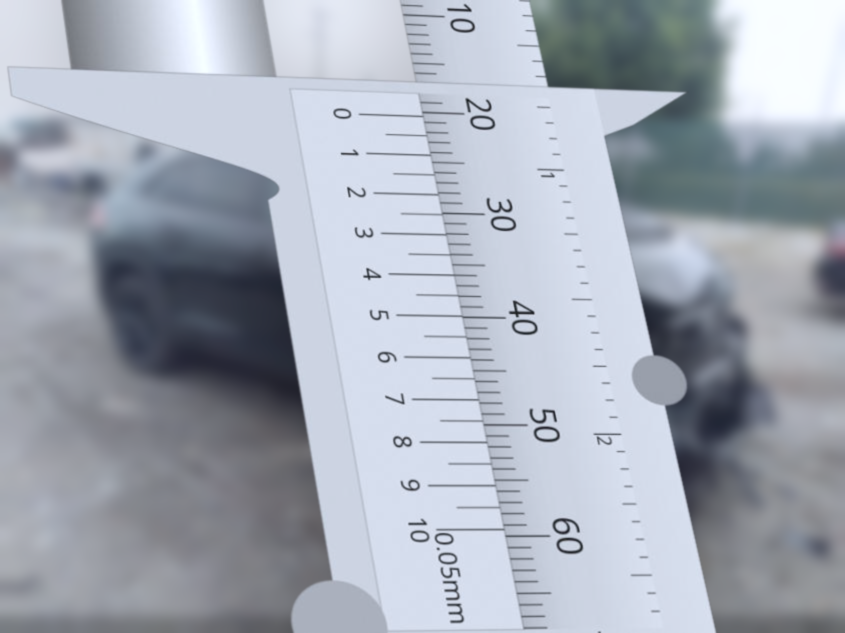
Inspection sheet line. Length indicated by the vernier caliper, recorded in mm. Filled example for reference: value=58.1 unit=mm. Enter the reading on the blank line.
value=20.4 unit=mm
